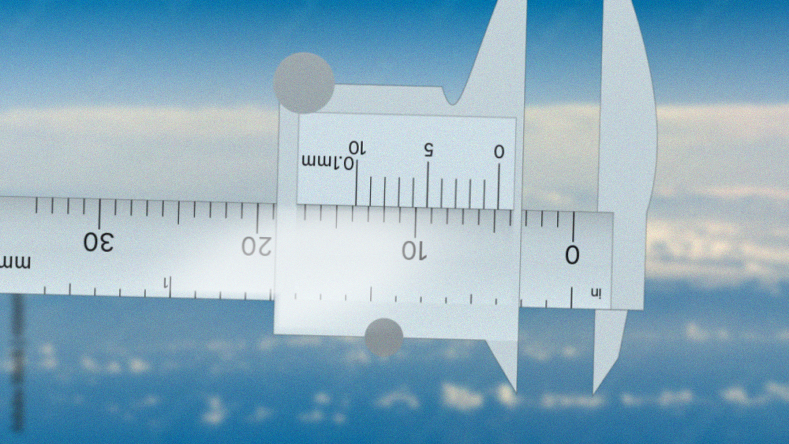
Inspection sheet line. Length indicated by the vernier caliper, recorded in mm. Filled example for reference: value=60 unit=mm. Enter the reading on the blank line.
value=4.8 unit=mm
